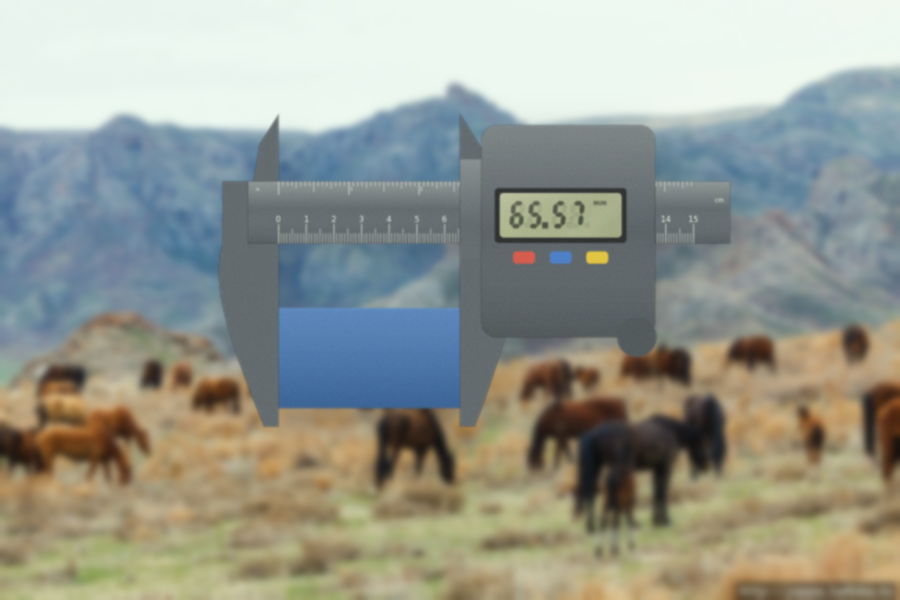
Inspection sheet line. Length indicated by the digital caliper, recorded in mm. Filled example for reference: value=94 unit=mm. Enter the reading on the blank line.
value=65.57 unit=mm
